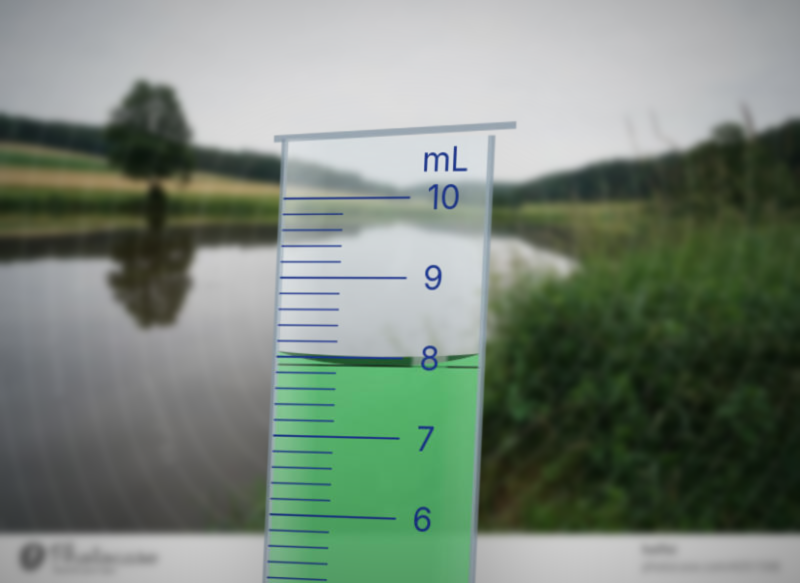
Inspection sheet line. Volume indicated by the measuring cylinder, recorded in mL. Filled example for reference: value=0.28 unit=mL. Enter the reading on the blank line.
value=7.9 unit=mL
